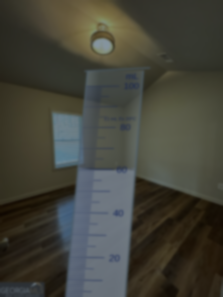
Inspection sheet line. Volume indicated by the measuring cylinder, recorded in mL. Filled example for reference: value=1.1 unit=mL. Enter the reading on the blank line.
value=60 unit=mL
